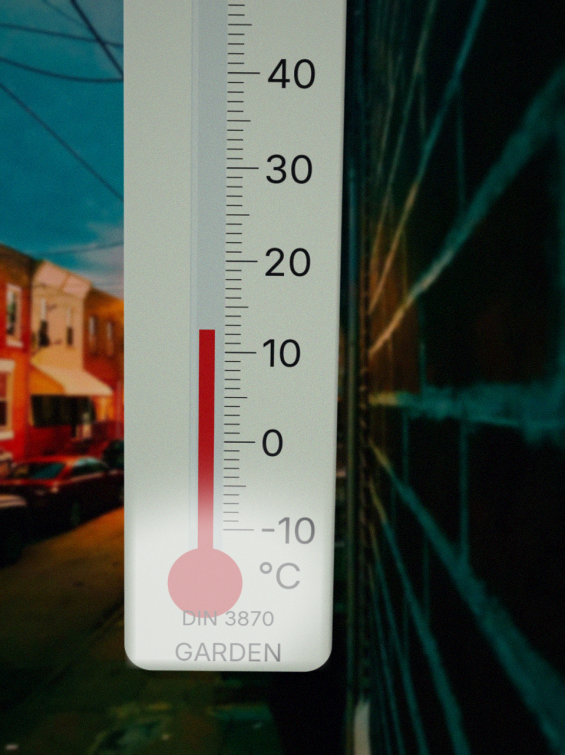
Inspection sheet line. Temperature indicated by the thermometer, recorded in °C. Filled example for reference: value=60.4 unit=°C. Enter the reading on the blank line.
value=12.5 unit=°C
